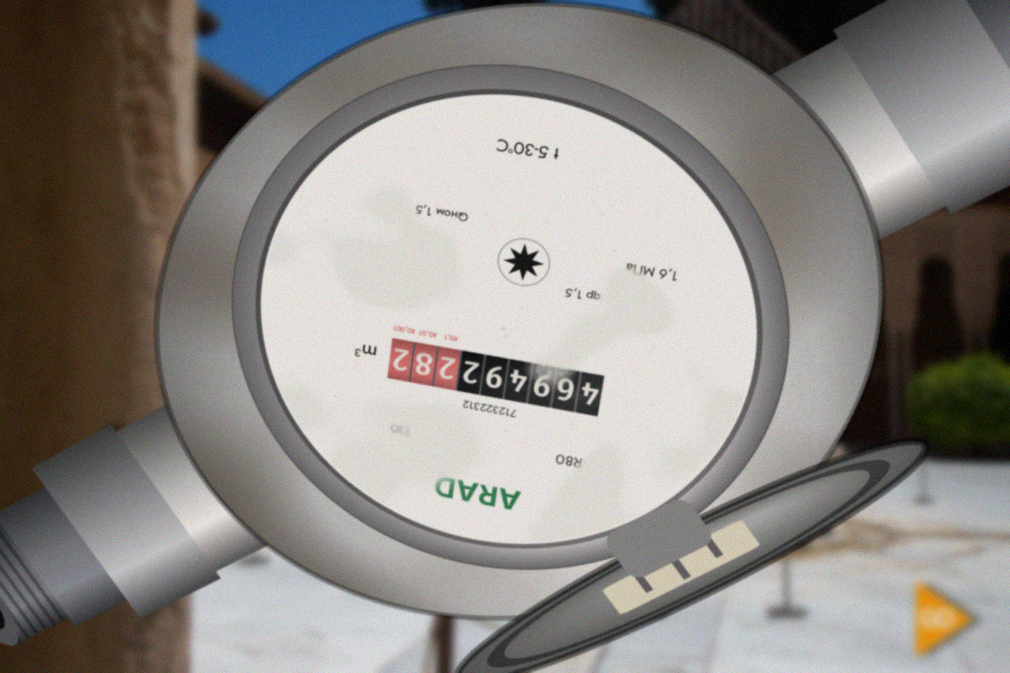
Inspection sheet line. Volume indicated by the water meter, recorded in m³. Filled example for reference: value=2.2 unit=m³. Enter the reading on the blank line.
value=469492.282 unit=m³
